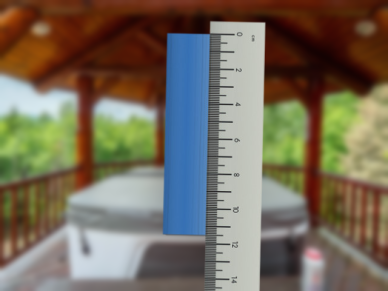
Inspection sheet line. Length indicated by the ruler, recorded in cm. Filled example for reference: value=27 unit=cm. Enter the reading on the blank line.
value=11.5 unit=cm
